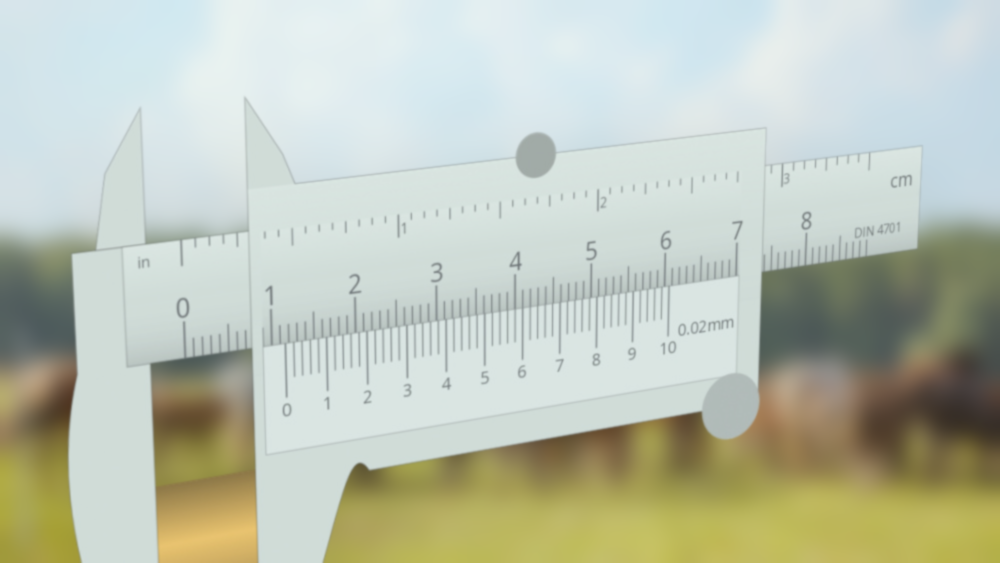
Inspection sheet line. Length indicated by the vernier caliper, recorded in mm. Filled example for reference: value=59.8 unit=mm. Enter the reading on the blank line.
value=11.6 unit=mm
